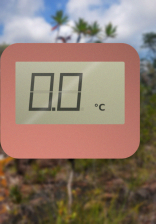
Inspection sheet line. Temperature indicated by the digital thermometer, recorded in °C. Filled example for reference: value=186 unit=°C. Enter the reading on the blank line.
value=0.0 unit=°C
